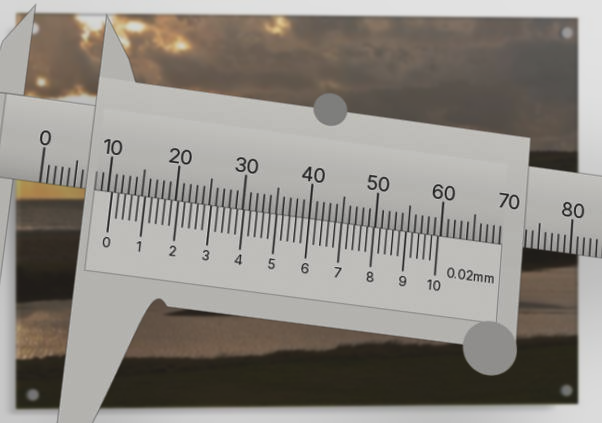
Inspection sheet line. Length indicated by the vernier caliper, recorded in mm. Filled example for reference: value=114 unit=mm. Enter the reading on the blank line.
value=10.6 unit=mm
